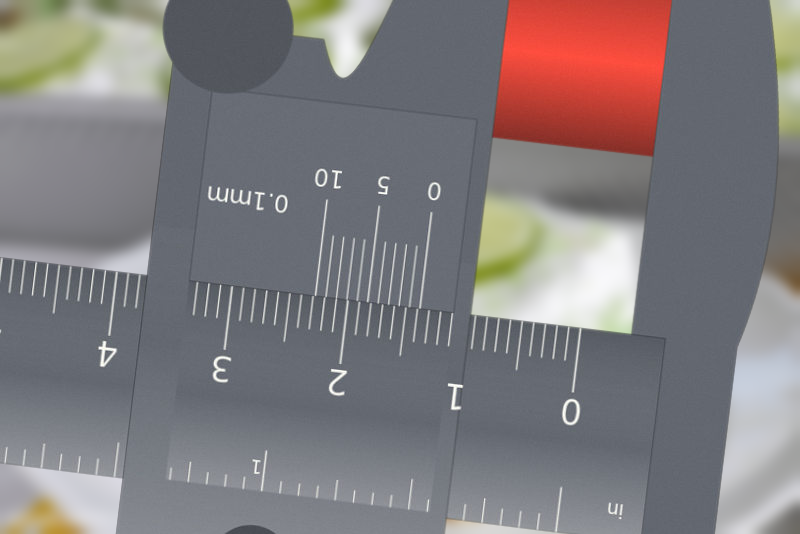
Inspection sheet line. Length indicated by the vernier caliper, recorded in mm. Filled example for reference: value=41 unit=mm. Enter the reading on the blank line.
value=13.8 unit=mm
